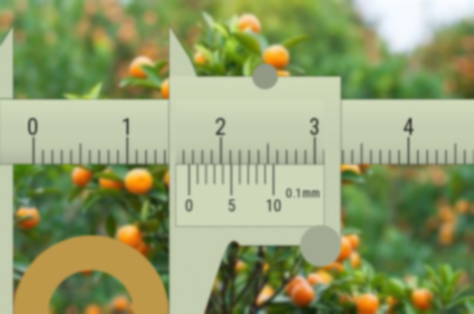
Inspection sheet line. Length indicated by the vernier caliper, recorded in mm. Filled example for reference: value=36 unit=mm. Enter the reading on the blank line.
value=16.6 unit=mm
